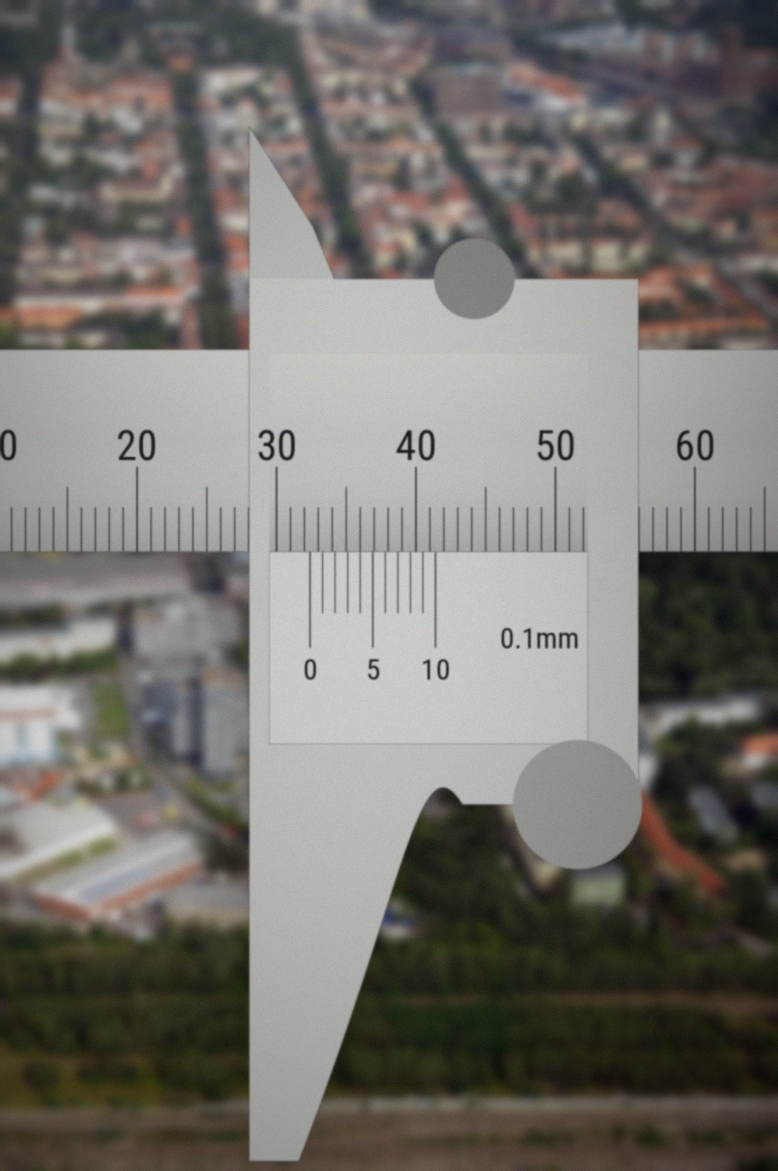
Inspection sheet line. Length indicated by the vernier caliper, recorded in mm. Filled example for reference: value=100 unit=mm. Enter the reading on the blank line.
value=32.4 unit=mm
